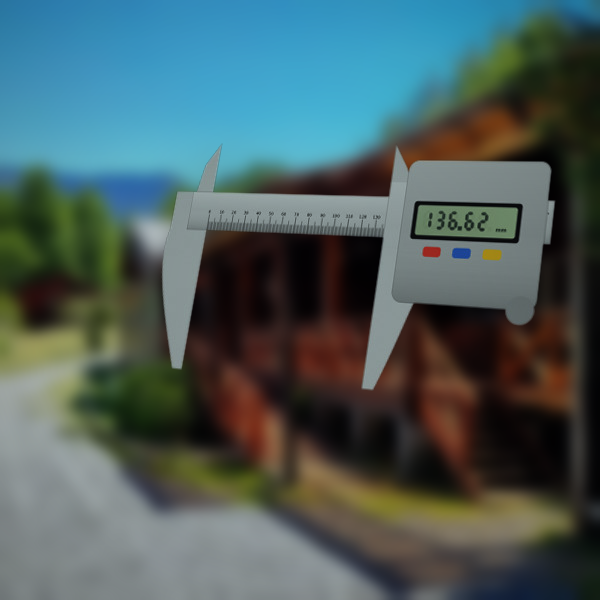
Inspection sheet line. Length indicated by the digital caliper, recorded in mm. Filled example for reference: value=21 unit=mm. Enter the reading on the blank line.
value=136.62 unit=mm
